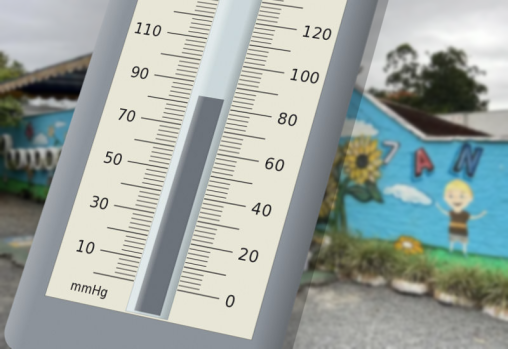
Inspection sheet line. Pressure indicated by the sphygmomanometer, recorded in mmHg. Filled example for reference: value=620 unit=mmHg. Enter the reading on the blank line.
value=84 unit=mmHg
